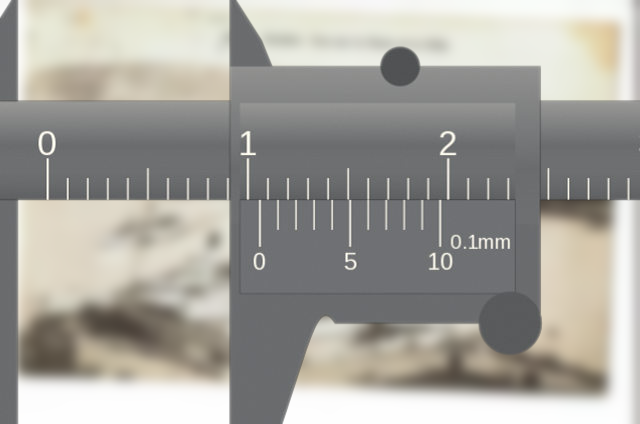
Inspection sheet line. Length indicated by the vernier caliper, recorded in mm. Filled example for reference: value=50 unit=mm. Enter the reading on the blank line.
value=10.6 unit=mm
